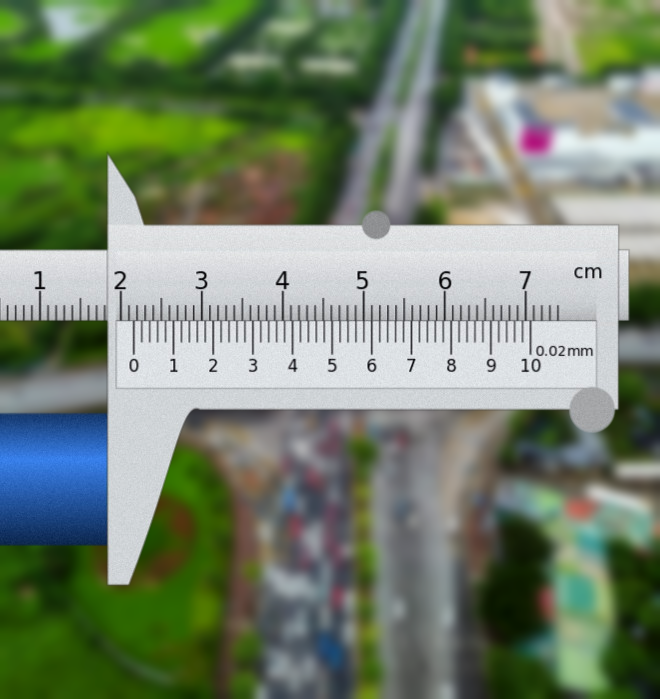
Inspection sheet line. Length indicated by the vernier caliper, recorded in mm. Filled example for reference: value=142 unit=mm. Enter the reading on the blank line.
value=21.6 unit=mm
